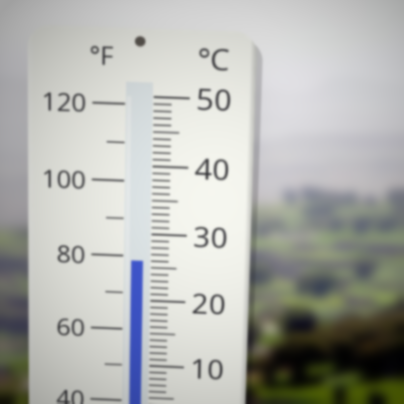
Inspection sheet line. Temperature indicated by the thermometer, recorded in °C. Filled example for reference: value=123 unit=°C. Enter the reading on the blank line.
value=26 unit=°C
